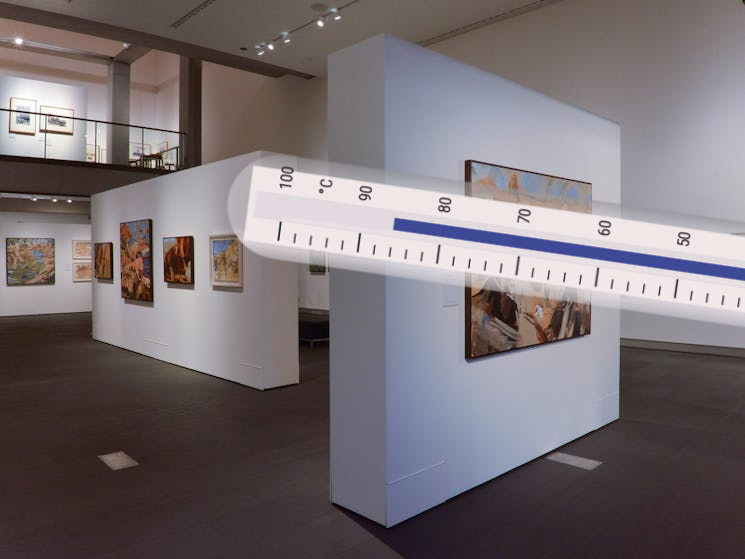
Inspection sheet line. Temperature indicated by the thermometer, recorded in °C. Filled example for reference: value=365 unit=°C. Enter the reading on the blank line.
value=86 unit=°C
